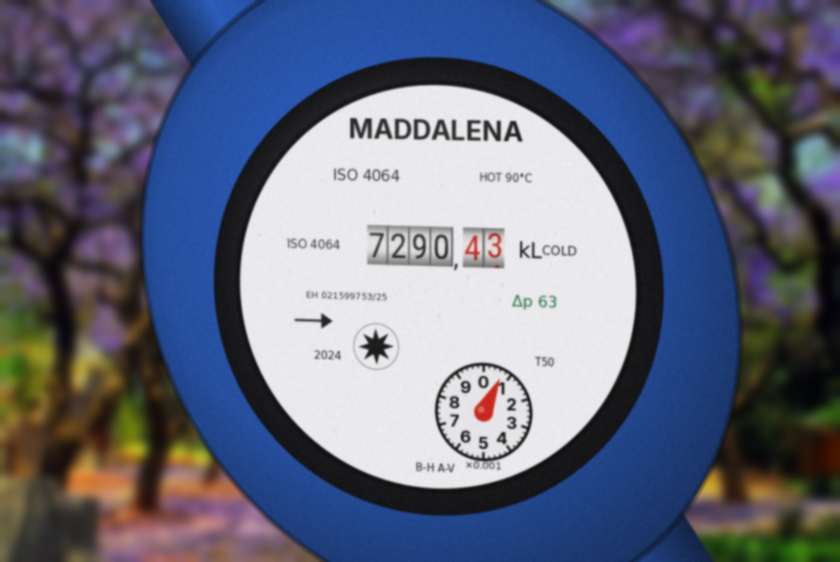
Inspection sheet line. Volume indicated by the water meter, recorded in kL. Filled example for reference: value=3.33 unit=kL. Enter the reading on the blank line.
value=7290.430 unit=kL
